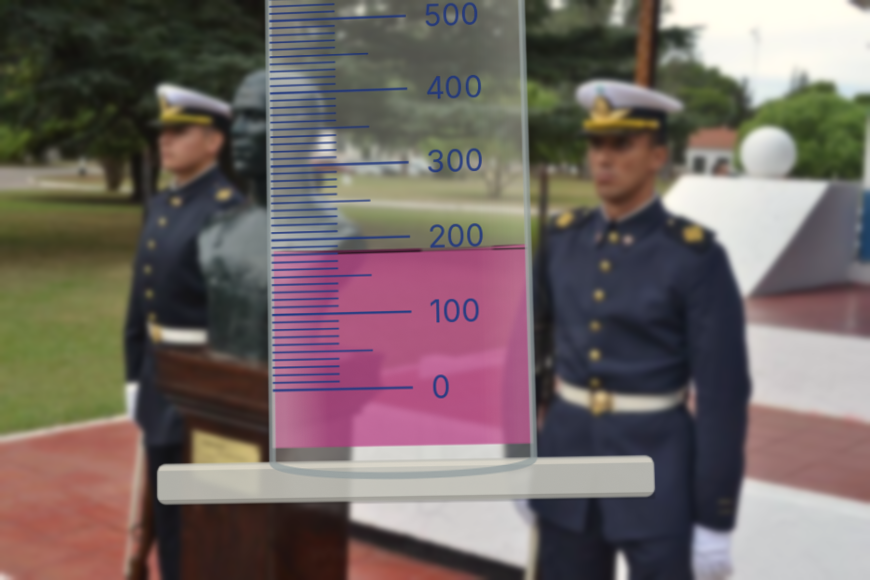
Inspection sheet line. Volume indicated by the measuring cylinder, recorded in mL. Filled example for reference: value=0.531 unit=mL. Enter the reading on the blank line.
value=180 unit=mL
